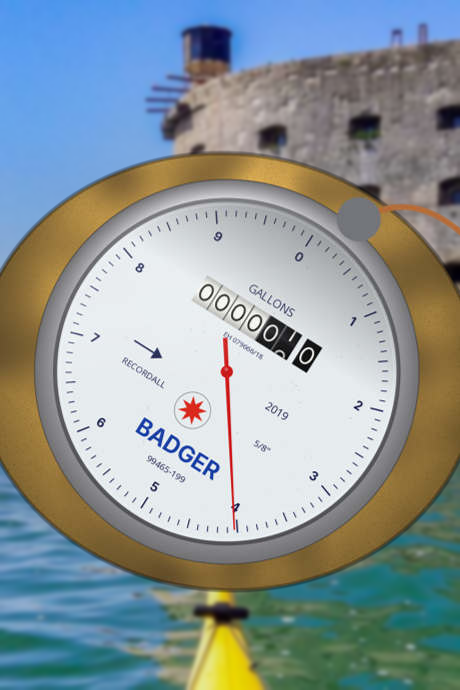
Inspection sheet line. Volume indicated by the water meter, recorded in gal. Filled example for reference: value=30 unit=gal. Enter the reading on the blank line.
value=14.0 unit=gal
